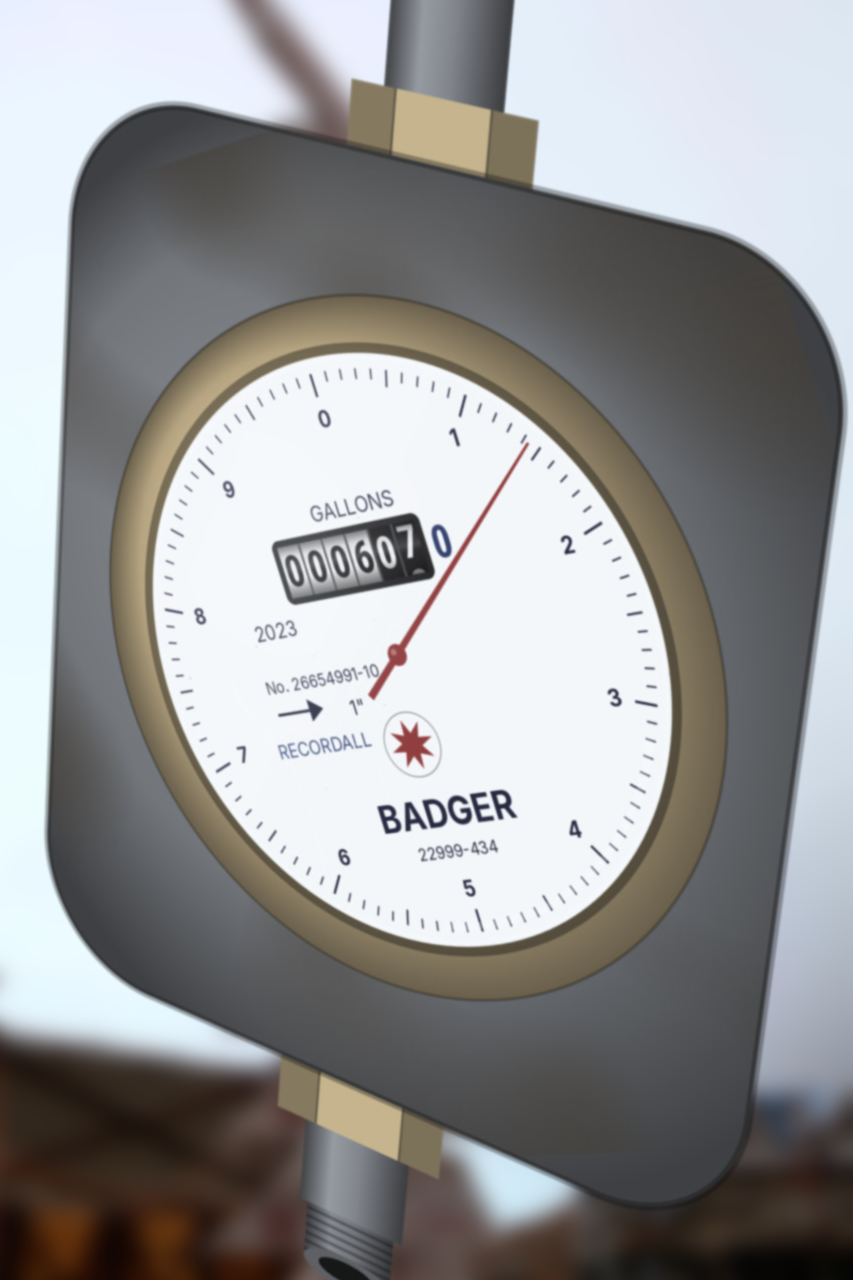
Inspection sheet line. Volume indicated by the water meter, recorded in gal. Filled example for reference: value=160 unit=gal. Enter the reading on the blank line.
value=6071.4 unit=gal
